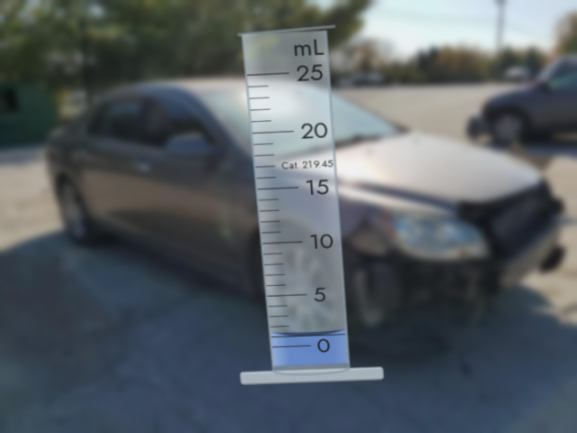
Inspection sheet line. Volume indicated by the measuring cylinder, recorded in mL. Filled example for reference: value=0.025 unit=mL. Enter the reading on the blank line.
value=1 unit=mL
